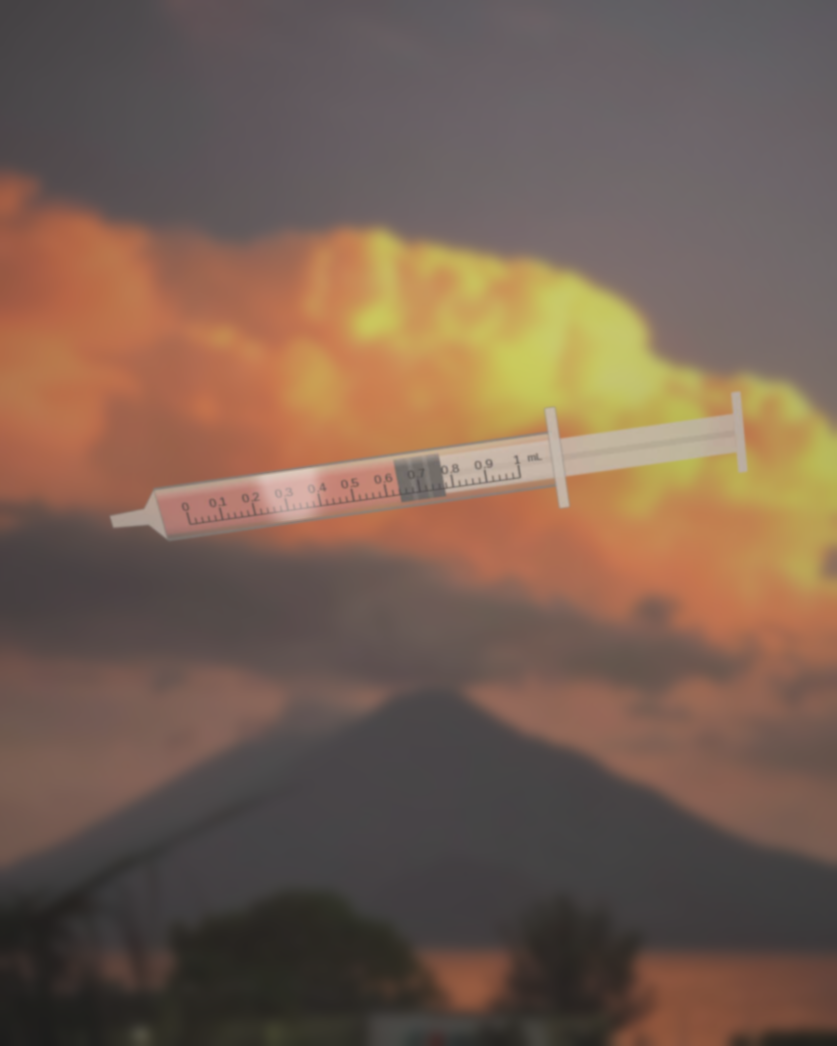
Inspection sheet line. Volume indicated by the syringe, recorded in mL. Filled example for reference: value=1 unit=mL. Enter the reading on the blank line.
value=0.64 unit=mL
